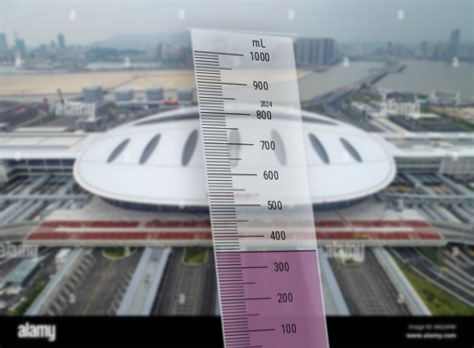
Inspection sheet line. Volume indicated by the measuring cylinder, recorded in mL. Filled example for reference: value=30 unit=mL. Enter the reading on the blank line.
value=350 unit=mL
